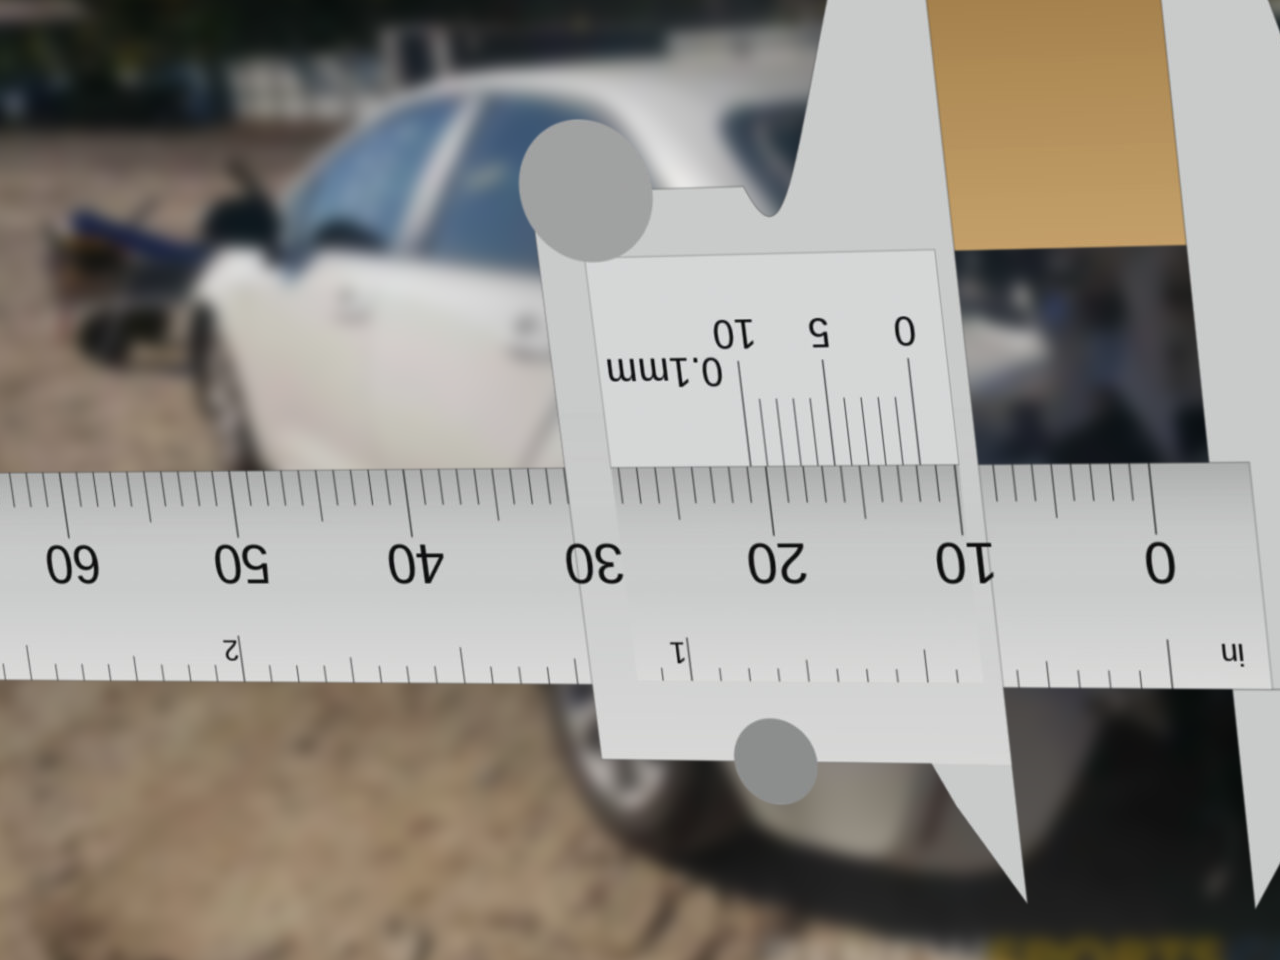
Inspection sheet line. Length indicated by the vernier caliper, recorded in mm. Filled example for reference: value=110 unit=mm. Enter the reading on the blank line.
value=11.8 unit=mm
